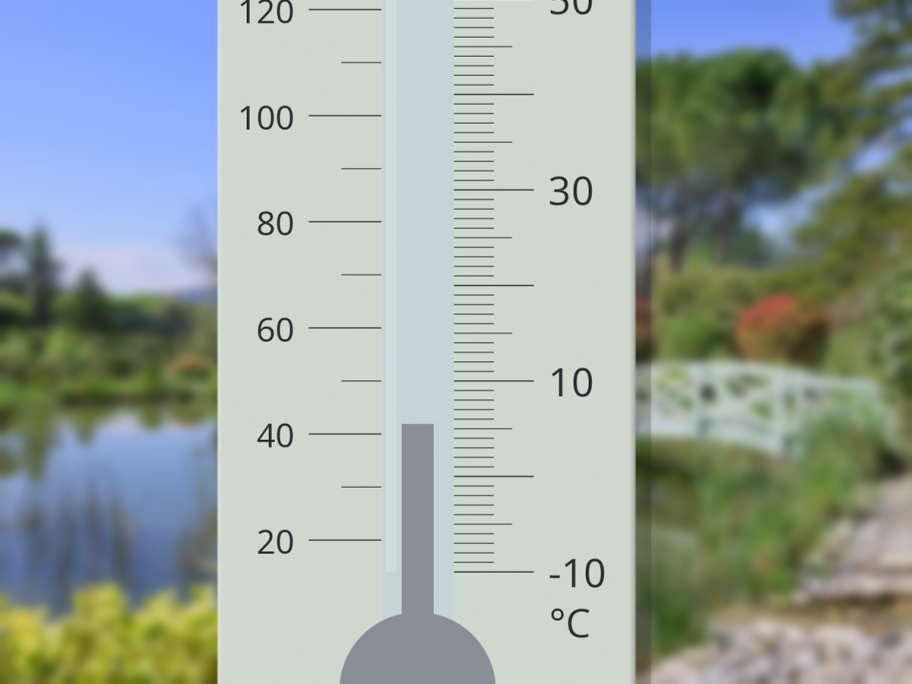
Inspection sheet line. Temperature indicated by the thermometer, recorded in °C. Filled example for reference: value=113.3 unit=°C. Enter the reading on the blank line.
value=5.5 unit=°C
